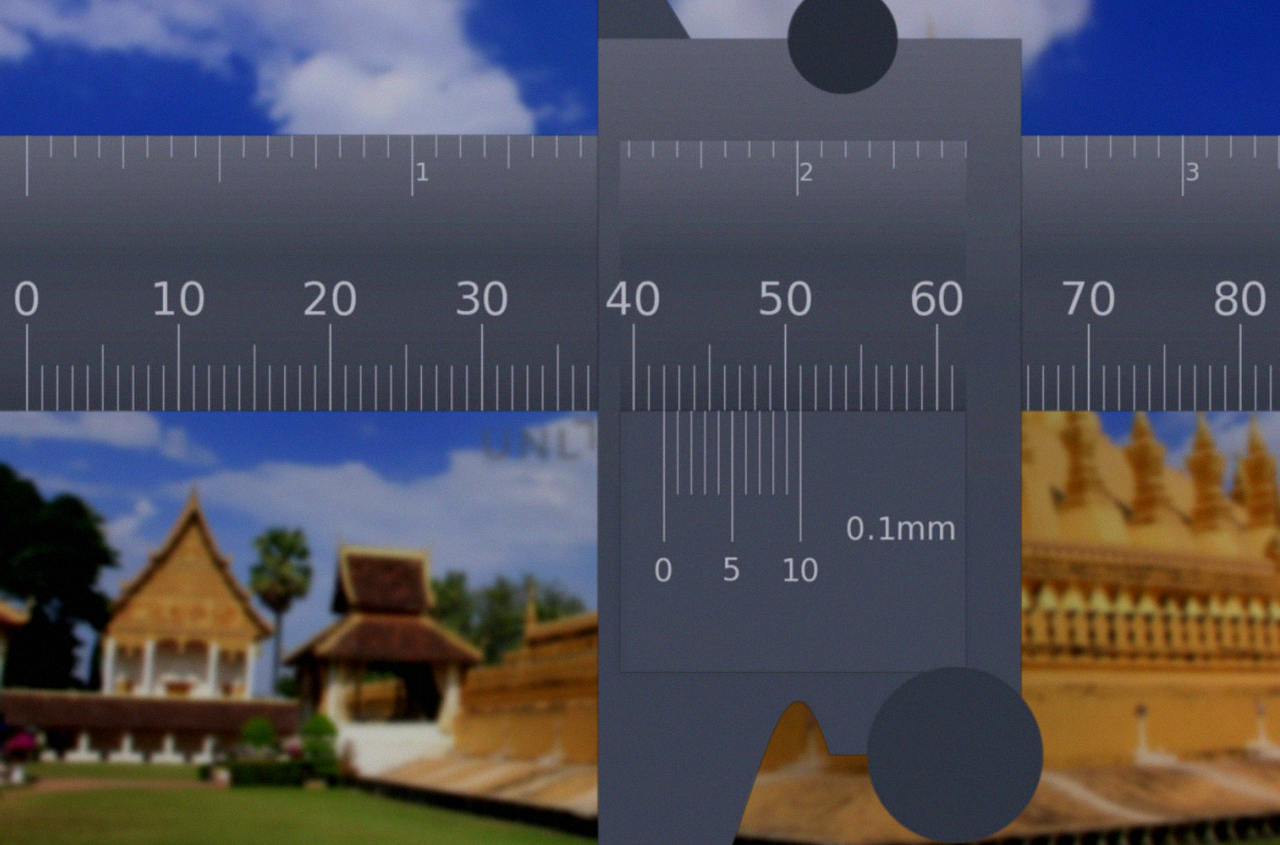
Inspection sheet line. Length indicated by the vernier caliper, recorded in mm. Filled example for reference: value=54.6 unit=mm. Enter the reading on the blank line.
value=42.0 unit=mm
